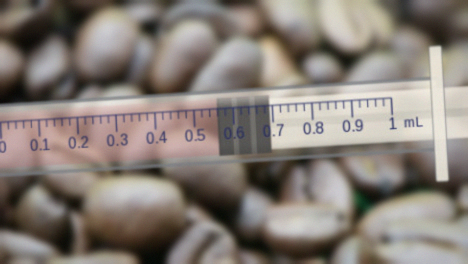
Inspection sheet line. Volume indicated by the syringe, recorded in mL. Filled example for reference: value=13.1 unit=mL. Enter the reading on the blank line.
value=0.56 unit=mL
